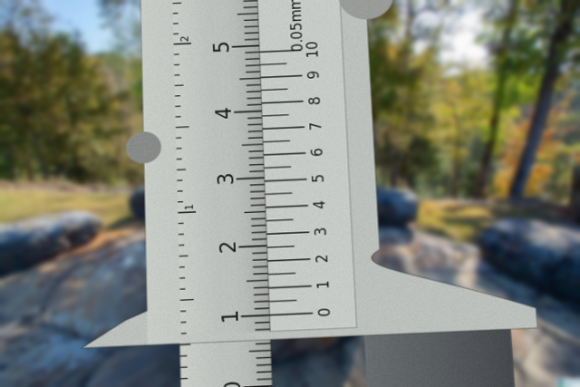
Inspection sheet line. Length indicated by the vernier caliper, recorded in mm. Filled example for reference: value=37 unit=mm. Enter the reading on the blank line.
value=10.0 unit=mm
